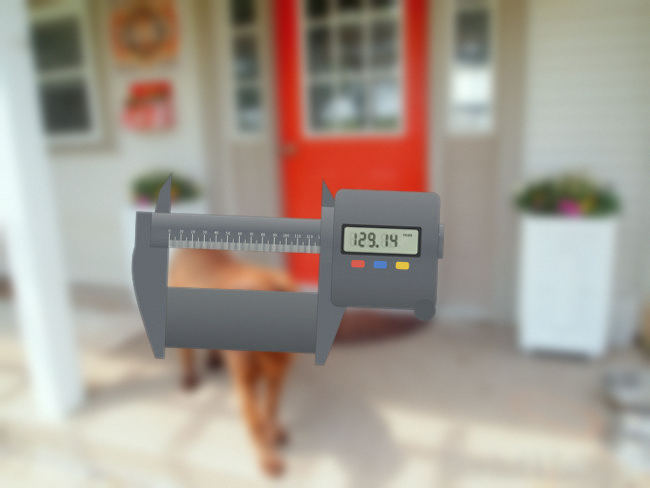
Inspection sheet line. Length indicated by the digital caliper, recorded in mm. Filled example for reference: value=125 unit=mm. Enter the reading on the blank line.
value=129.14 unit=mm
